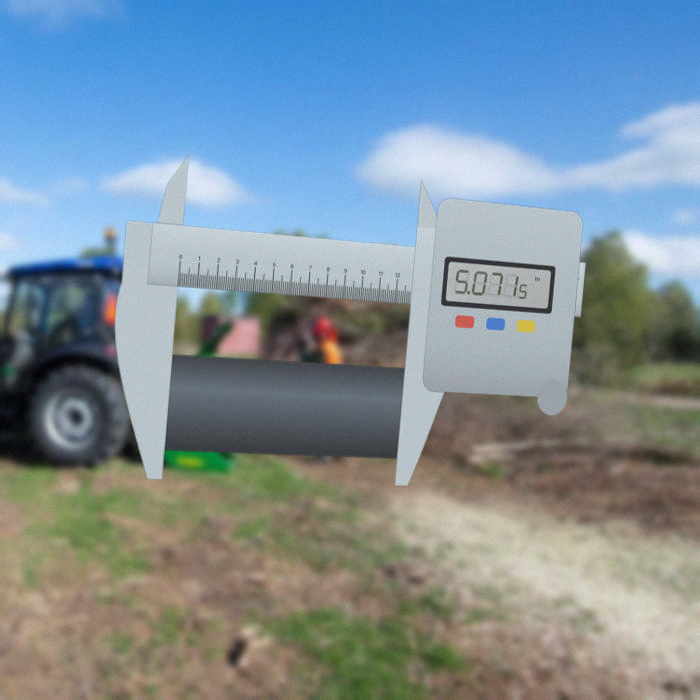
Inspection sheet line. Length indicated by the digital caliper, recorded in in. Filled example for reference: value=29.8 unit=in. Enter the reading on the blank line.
value=5.0715 unit=in
